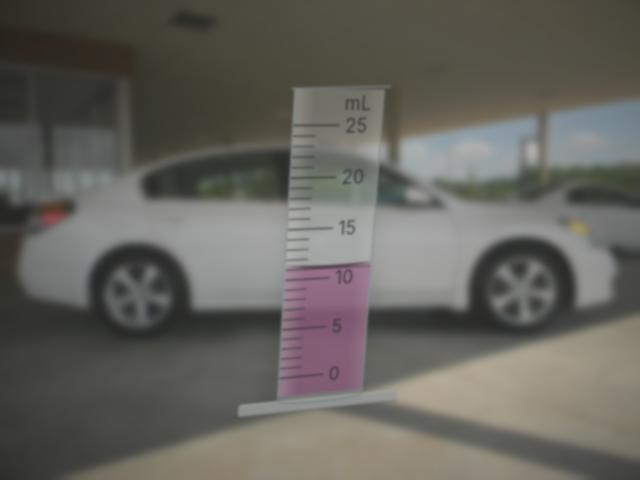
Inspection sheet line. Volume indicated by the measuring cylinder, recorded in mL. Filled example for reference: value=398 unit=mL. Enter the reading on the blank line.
value=11 unit=mL
